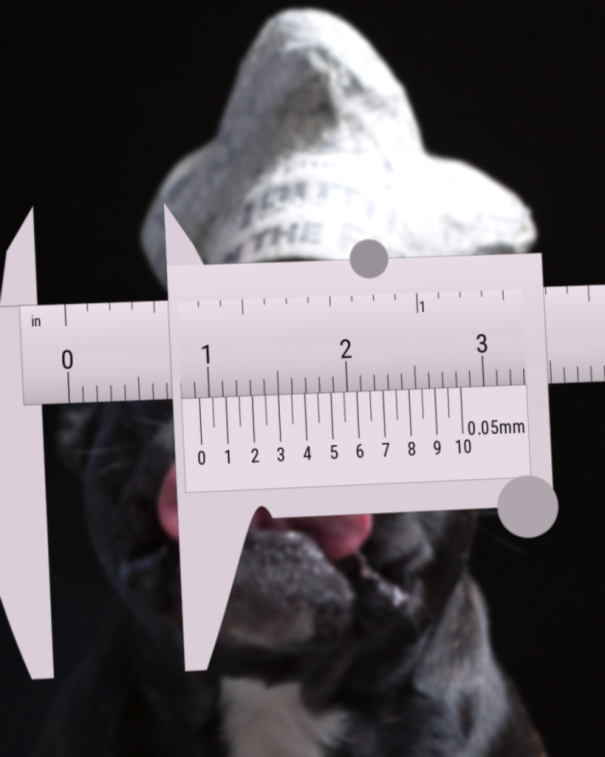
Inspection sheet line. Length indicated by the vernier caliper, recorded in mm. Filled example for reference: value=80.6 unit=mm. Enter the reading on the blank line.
value=9.3 unit=mm
